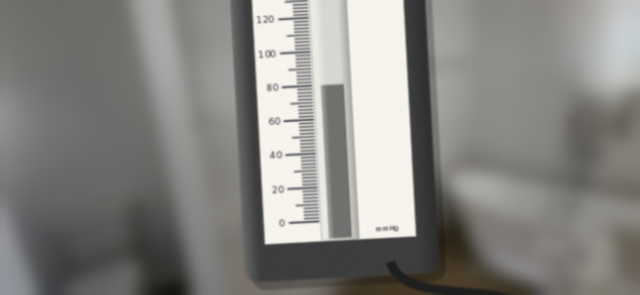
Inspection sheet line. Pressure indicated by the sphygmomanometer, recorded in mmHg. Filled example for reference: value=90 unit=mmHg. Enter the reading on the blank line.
value=80 unit=mmHg
